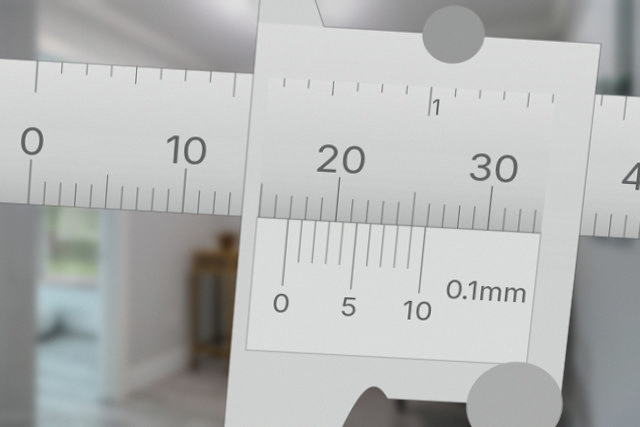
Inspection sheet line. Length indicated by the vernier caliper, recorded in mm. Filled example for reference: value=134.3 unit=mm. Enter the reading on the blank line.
value=16.9 unit=mm
